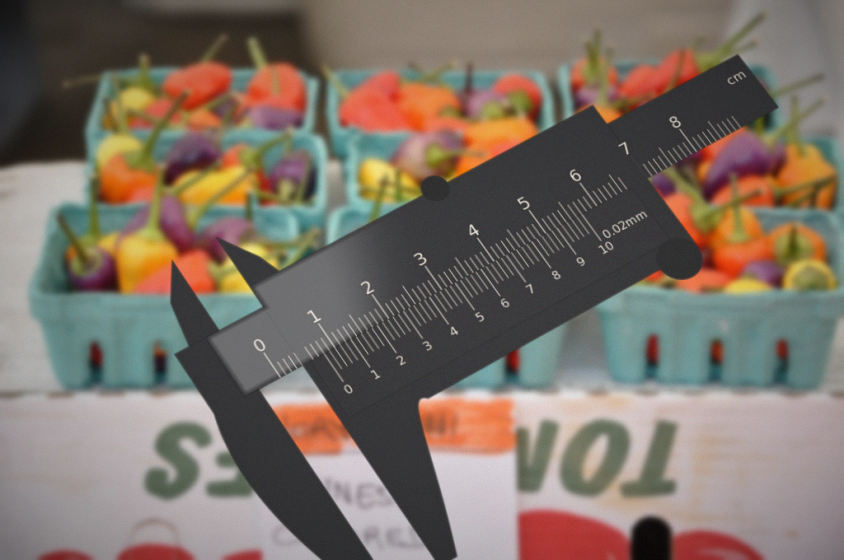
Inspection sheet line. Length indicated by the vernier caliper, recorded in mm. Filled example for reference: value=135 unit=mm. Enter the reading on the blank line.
value=8.0 unit=mm
